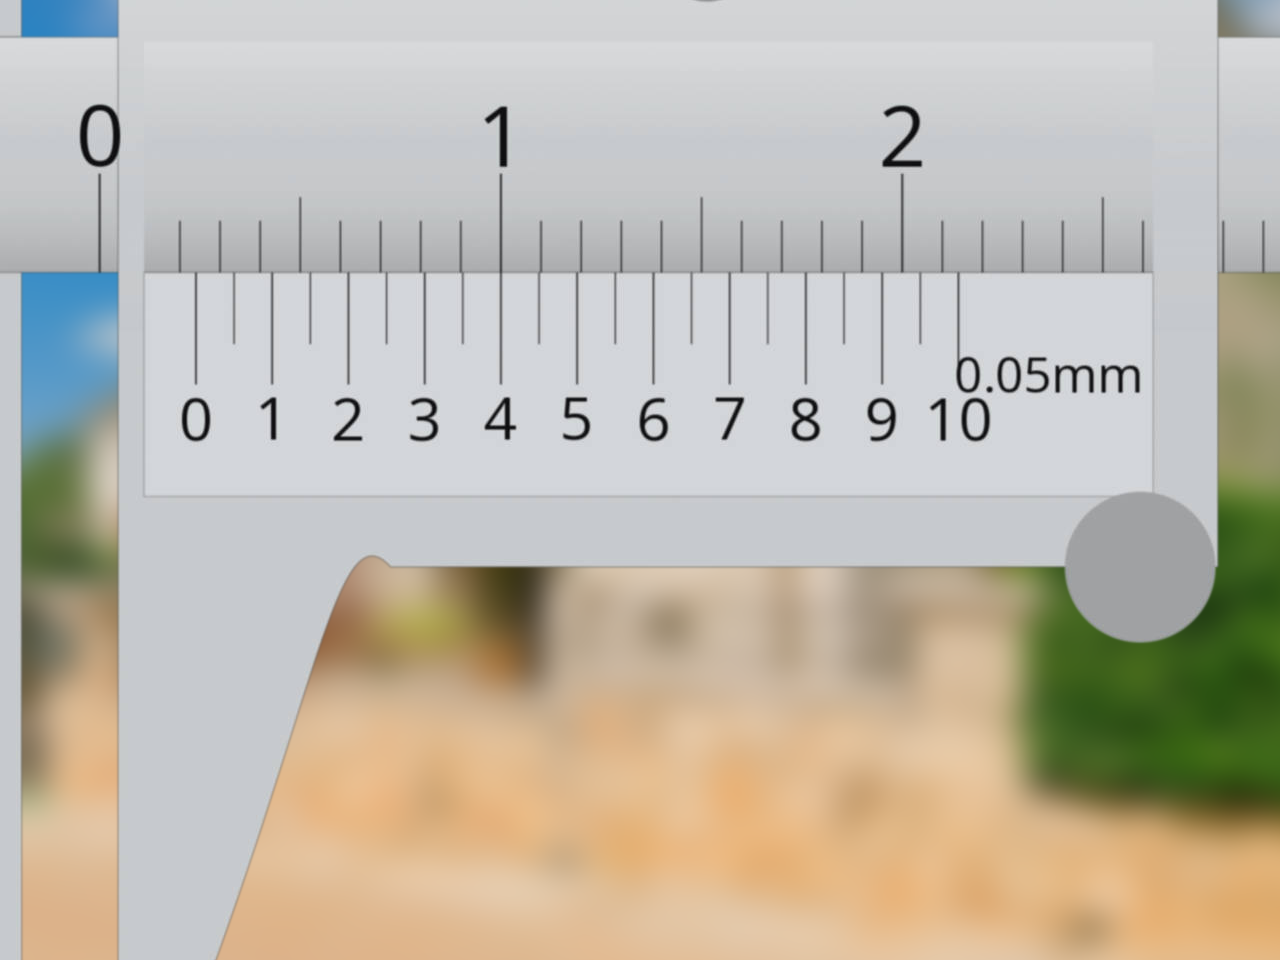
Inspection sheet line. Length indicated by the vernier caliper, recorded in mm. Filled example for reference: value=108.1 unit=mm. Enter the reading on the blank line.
value=2.40 unit=mm
